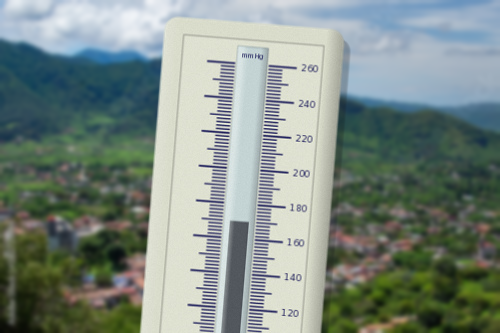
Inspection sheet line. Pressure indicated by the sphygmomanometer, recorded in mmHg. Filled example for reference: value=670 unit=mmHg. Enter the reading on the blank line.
value=170 unit=mmHg
